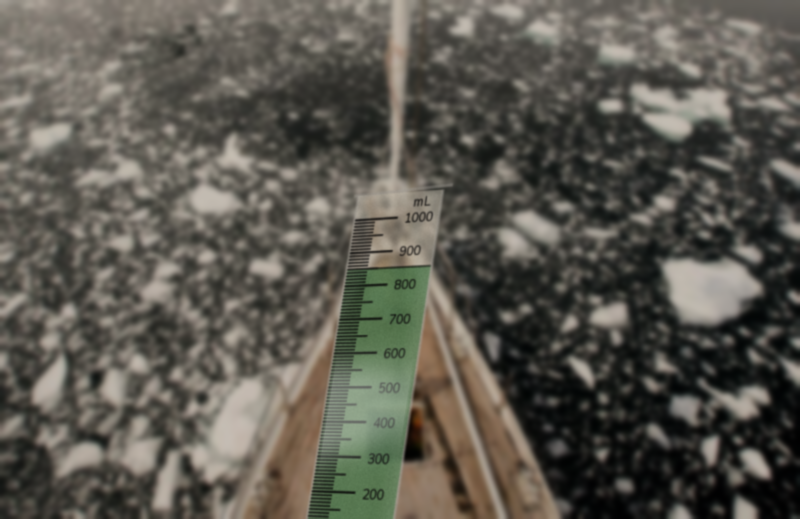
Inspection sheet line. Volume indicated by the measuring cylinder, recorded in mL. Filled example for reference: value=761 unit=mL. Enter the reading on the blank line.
value=850 unit=mL
